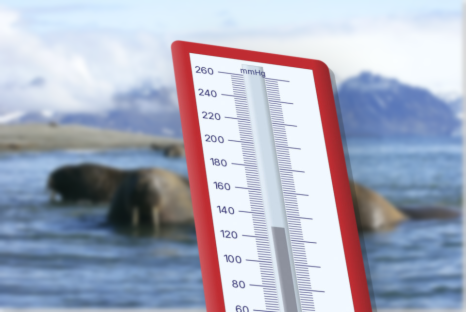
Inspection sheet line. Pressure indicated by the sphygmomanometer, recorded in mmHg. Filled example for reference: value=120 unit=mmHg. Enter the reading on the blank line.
value=130 unit=mmHg
